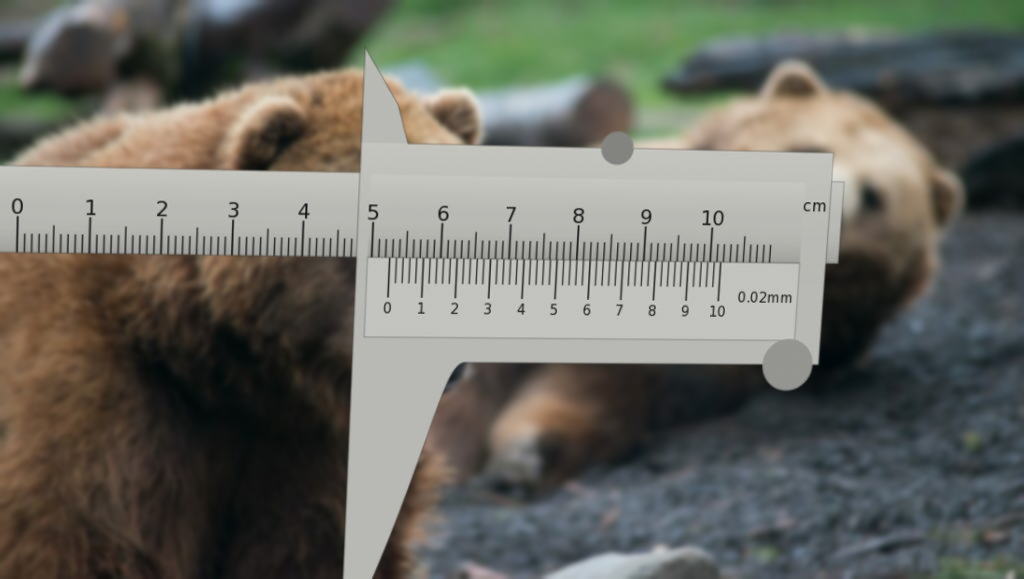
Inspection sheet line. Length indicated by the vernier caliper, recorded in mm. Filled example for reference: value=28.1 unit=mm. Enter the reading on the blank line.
value=52.6 unit=mm
